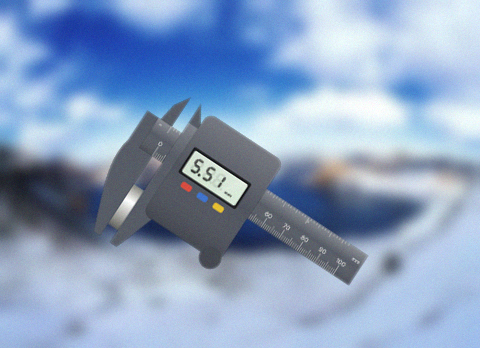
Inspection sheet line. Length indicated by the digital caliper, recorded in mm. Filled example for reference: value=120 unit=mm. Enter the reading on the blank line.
value=5.51 unit=mm
